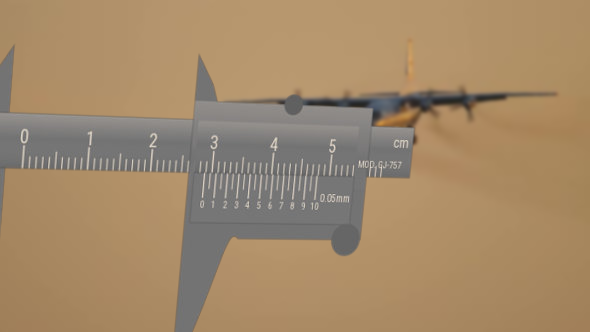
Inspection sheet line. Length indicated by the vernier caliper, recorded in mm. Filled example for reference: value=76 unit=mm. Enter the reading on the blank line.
value=28.8 unit=mm
